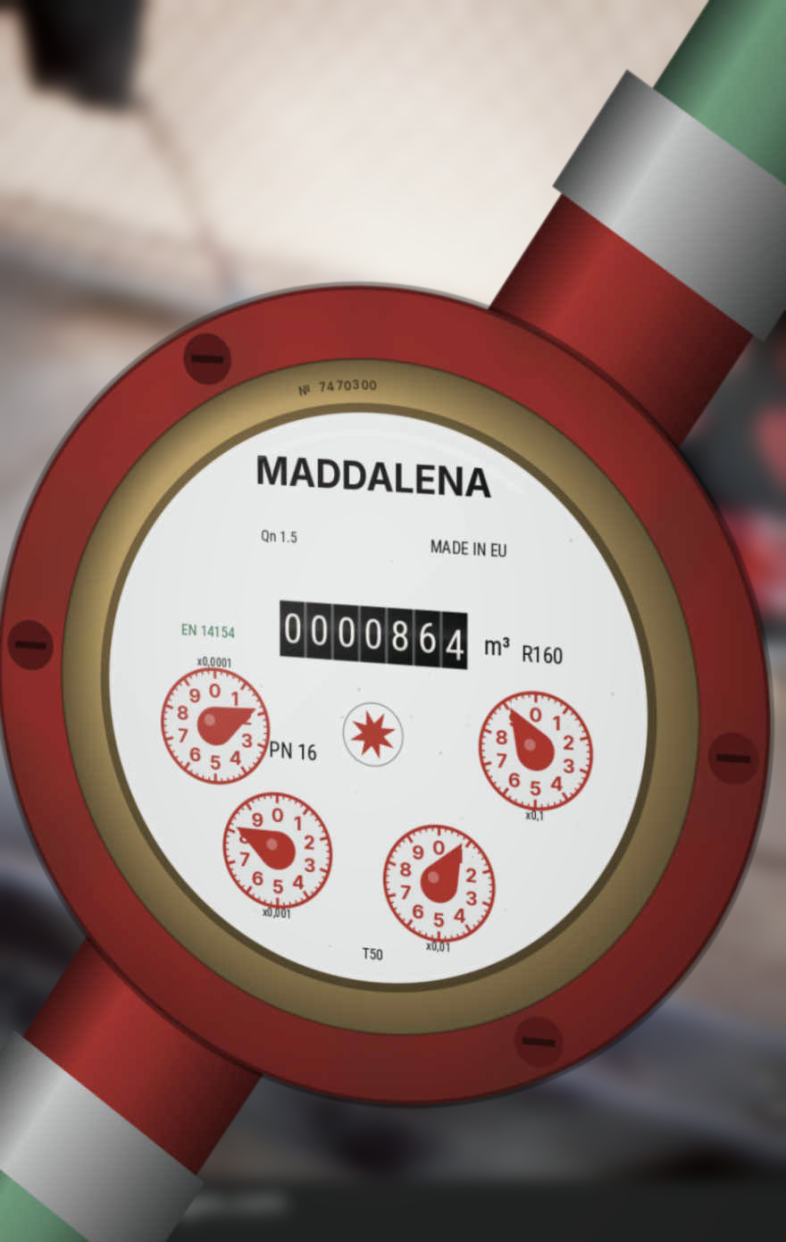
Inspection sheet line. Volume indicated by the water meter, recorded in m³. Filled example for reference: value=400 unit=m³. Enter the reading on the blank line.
value=863.9081 unit=m³
